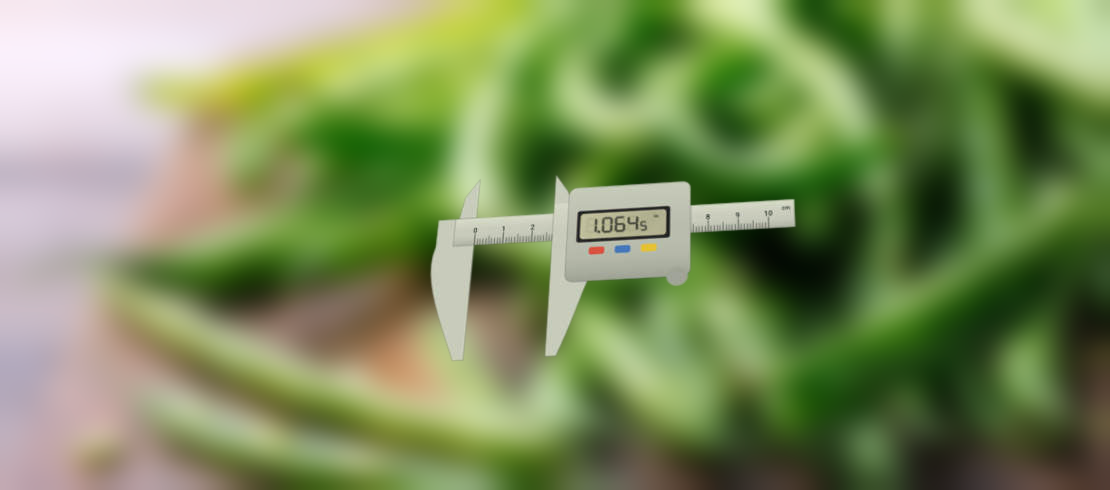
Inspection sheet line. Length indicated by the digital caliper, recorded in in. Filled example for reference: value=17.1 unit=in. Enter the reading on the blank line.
value=1.0645 unit=in
